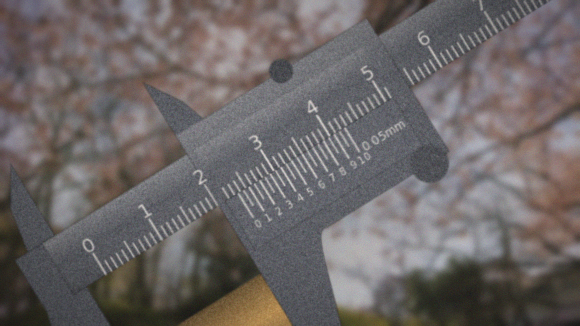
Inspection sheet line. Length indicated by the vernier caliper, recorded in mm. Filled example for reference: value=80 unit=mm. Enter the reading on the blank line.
value=23.6 unit=mm
